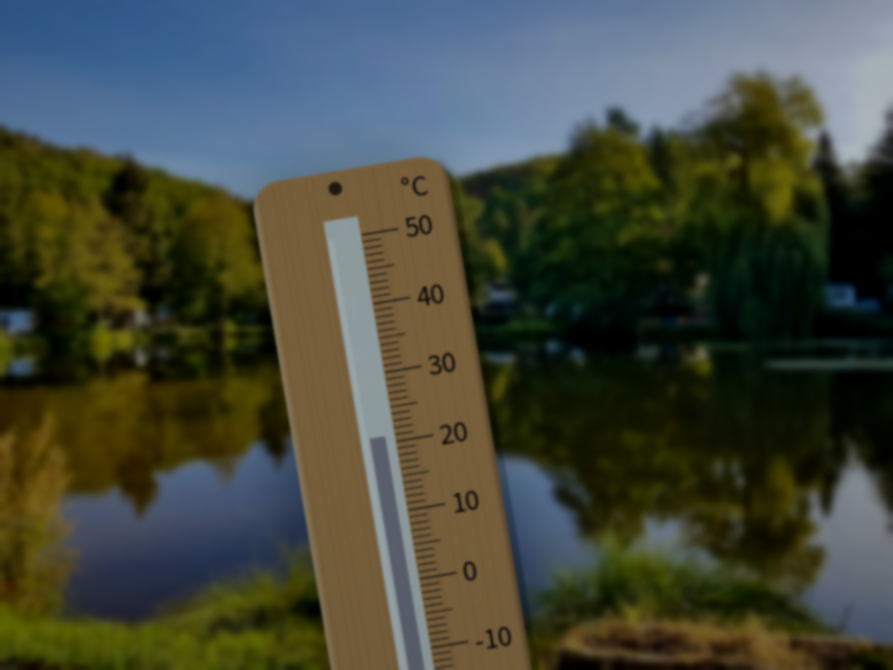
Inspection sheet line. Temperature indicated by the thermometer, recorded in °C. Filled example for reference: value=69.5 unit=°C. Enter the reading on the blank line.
value=21 unit=°C
